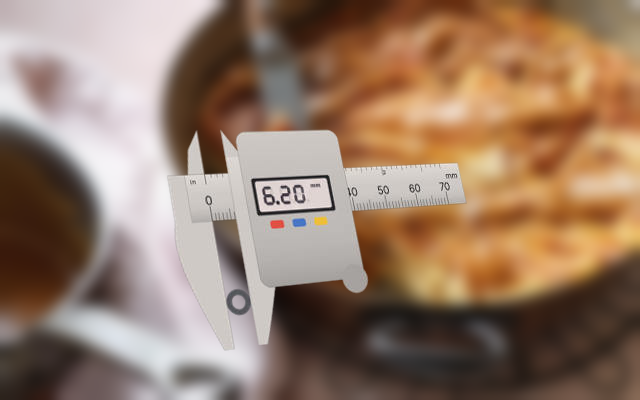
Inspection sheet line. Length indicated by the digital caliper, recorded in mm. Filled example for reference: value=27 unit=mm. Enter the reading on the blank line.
value=6.20 unit=mm
